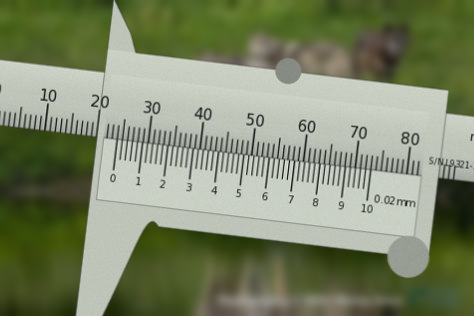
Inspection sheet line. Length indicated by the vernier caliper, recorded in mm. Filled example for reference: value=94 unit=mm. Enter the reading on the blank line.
value=24.0 unit=mm
